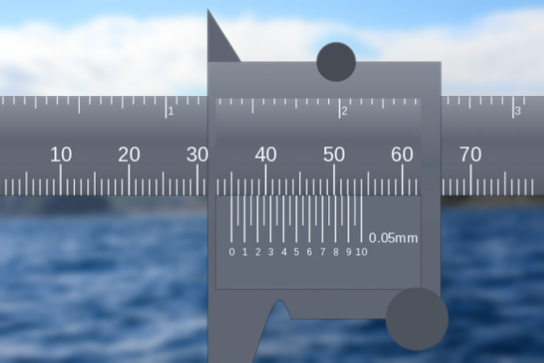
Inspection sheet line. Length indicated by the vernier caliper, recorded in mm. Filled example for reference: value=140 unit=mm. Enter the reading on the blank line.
value=35.0 unit=mm
